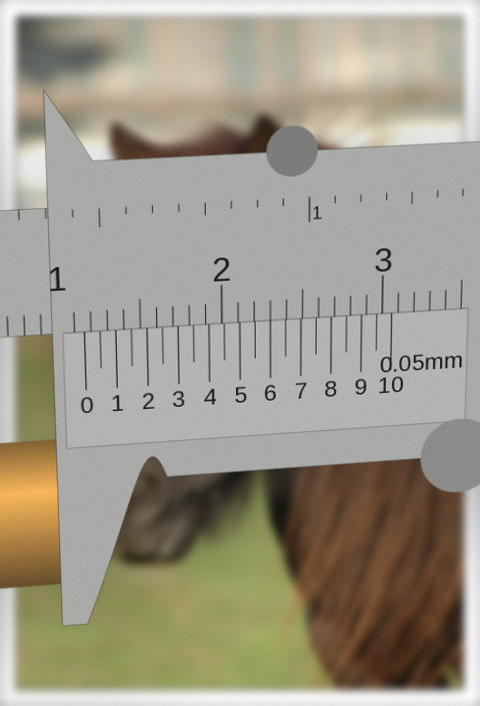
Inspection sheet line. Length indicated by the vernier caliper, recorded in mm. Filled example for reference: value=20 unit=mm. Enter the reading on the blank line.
value=11.6 unit=mm
